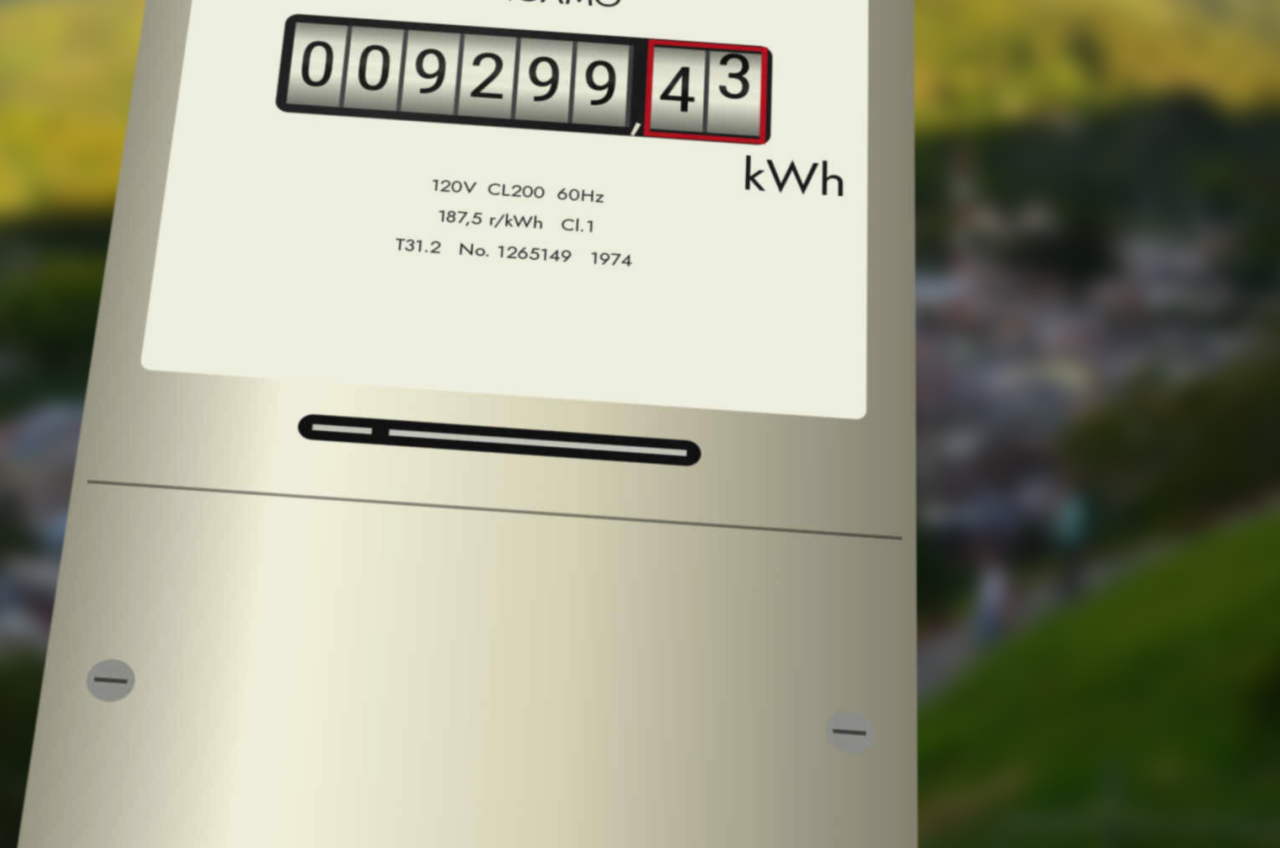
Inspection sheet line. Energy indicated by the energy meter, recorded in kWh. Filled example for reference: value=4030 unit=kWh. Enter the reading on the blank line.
value=9299.43 unit=kWh
